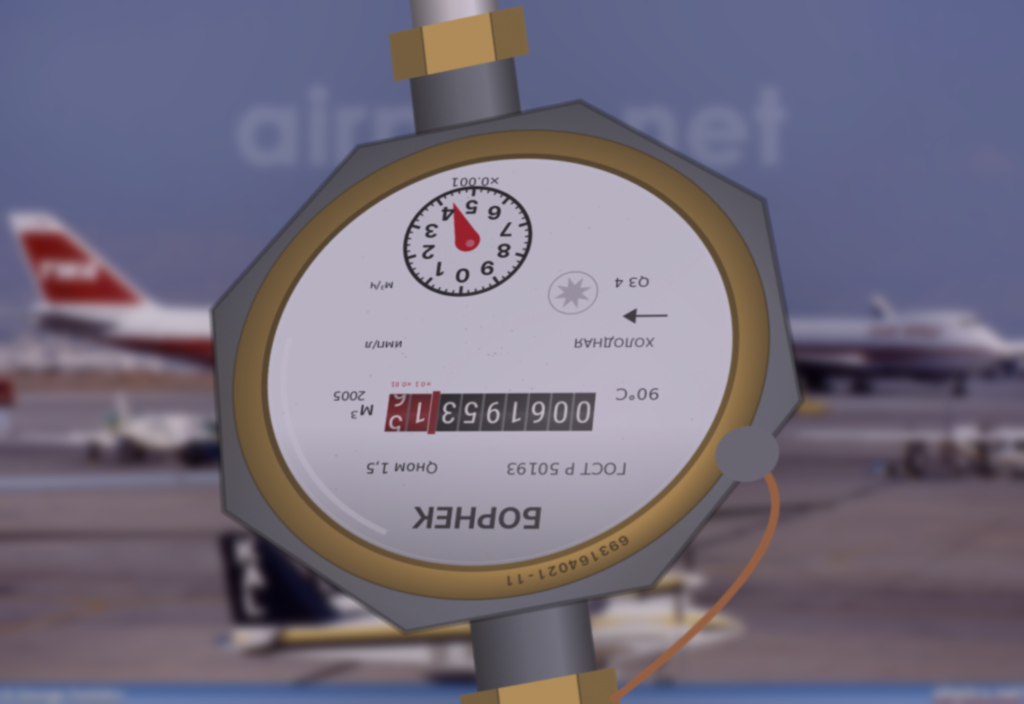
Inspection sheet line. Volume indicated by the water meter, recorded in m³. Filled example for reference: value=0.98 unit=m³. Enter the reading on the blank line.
value=61953.154 unit=m³
